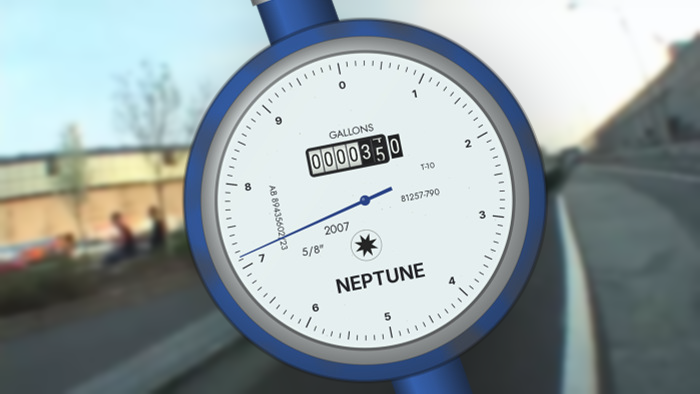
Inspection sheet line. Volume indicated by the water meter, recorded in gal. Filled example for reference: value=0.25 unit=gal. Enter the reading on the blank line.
value=347.1 unit=gal
